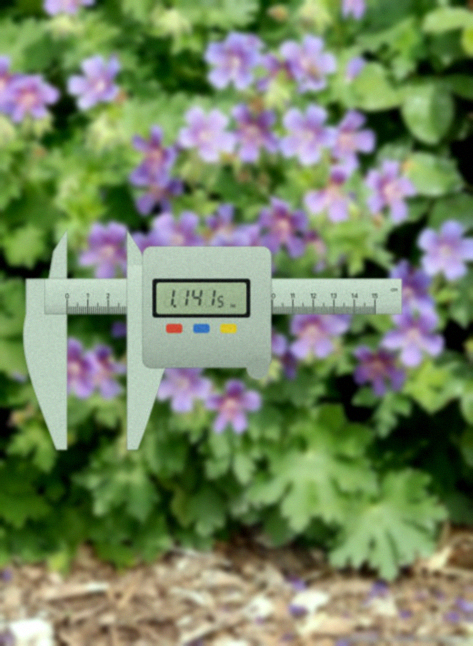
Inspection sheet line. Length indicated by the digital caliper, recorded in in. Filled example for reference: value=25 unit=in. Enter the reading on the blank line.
value=1.1415 unit=in
